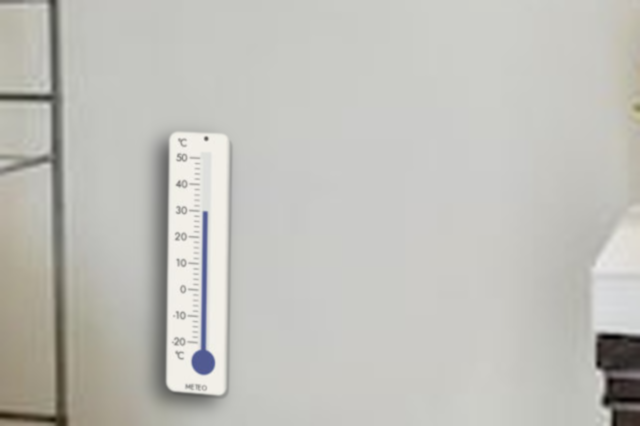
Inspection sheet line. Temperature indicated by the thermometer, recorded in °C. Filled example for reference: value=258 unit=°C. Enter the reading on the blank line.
value=30 unit=°C
